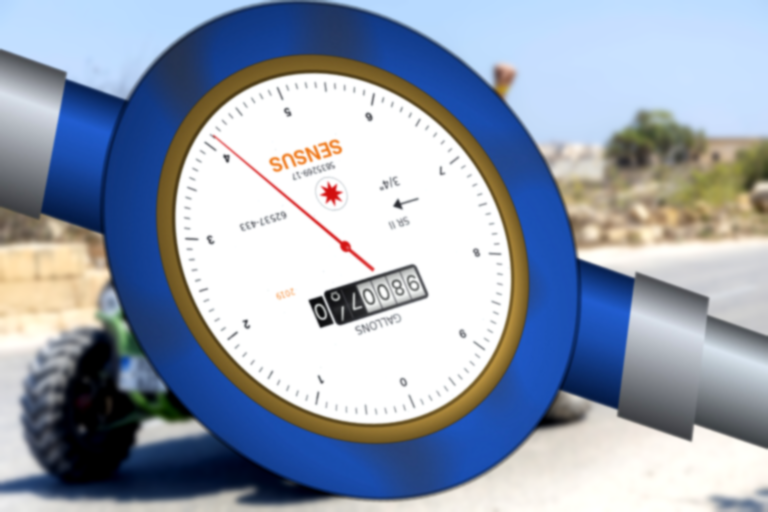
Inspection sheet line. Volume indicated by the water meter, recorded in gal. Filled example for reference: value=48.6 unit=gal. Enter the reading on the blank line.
value=9800774.1 unit=gal
